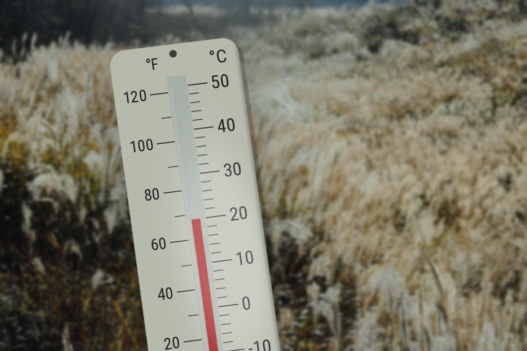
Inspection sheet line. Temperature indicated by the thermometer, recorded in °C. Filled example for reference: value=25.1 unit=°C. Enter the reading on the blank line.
value=20 unit=°C
